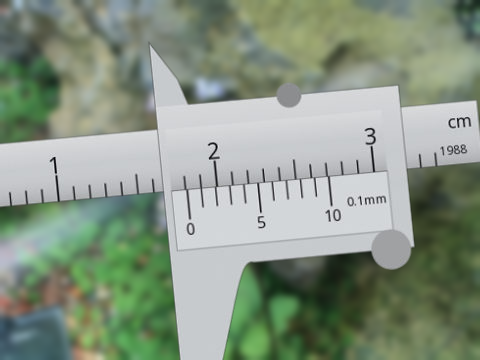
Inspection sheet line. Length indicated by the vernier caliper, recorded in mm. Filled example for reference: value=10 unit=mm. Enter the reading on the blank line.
value=18.1 unit=mm
